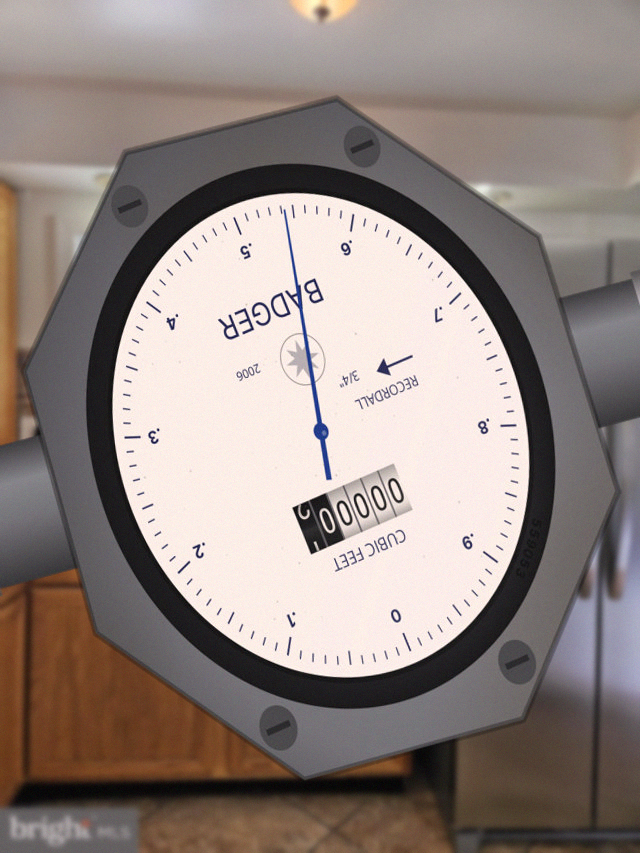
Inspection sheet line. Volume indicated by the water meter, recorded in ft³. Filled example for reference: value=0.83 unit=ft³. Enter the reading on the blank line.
value=1.54 unit=ft³
